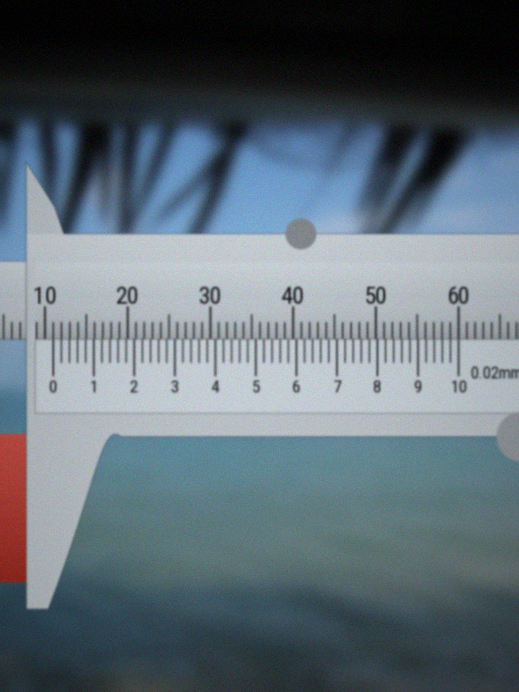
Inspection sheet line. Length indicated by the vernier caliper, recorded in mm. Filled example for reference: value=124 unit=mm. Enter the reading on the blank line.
value=11.0 unit=mm
